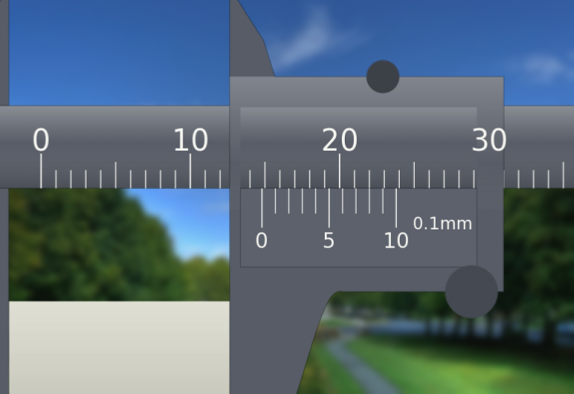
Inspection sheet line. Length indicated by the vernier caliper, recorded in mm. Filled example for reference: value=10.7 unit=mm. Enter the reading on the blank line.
value=14.8 unit=mm
